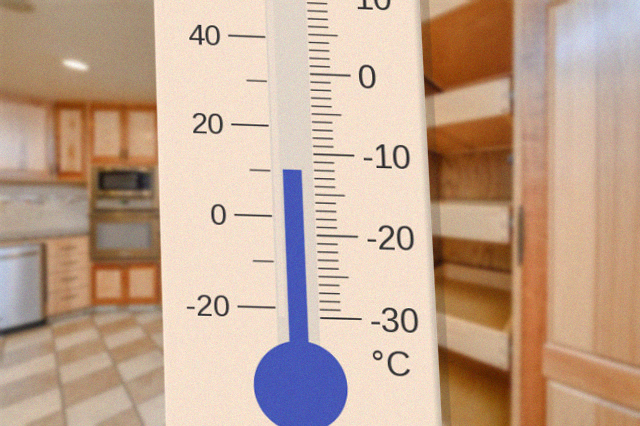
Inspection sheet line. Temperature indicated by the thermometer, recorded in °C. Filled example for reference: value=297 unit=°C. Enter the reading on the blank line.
value=-12 unit=°C
